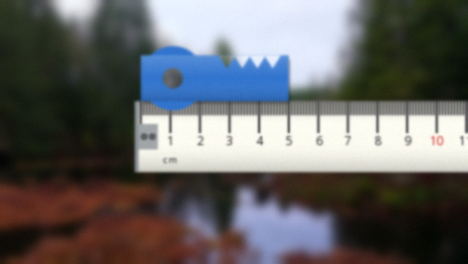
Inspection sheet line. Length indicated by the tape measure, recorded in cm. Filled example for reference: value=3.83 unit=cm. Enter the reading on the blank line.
value=5 unit=cm
